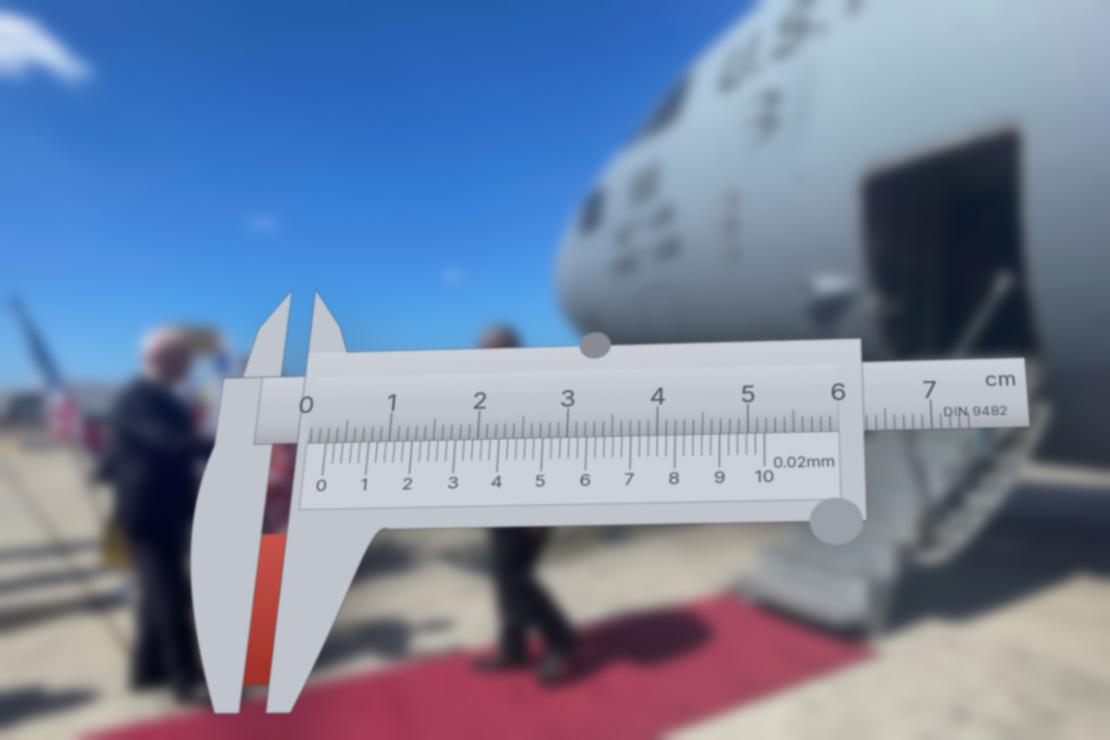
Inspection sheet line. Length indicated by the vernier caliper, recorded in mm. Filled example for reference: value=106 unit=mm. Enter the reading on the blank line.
value=2.8 unit=mm
